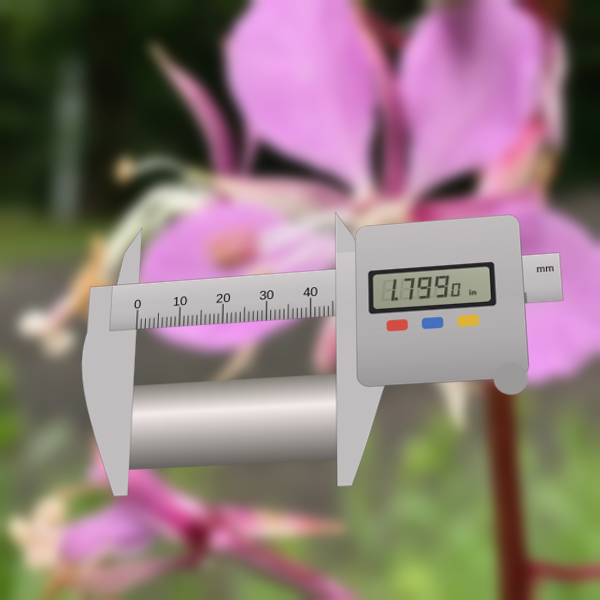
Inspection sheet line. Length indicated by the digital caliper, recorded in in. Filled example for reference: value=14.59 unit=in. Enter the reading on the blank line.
value=1.7990 unit=in
